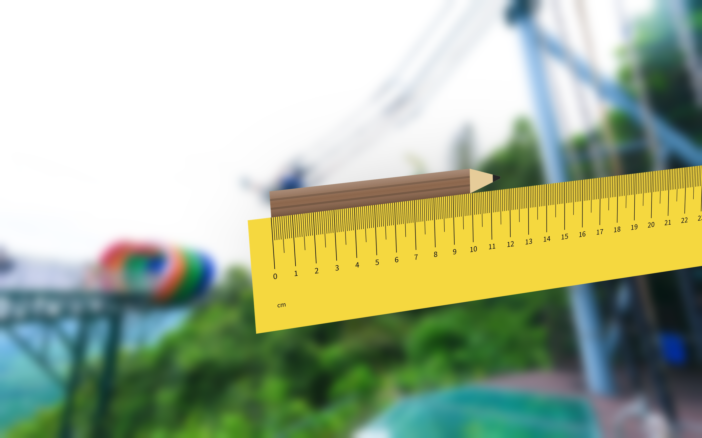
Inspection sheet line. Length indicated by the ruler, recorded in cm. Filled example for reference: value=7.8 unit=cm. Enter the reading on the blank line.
value=11.5 unit=cm
